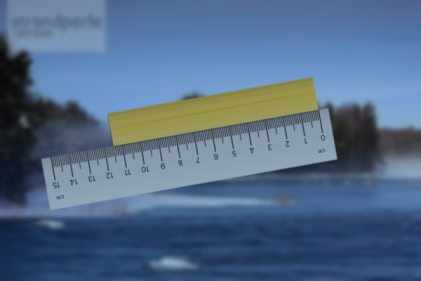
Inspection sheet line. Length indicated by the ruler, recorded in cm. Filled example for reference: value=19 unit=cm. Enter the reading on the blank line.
value=11.5 unit=cm
